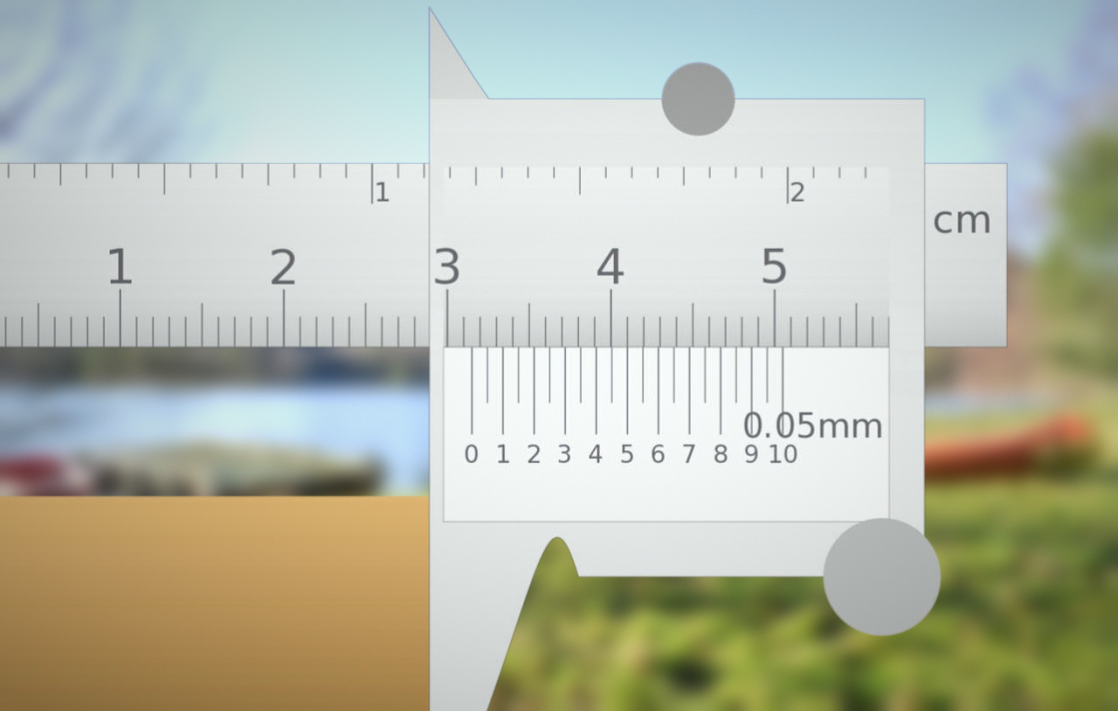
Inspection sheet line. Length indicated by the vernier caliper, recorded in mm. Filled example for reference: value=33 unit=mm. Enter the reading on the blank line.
value=31.5 unit=mm
